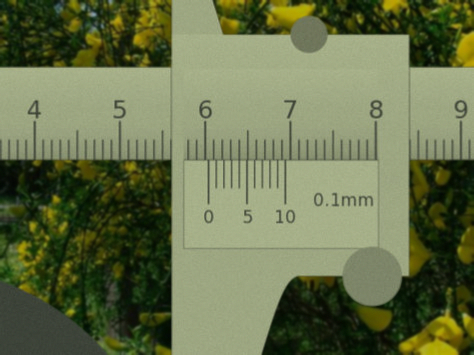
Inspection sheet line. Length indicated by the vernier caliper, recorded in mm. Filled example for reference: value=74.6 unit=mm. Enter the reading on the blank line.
value=60.4 unit=mm
